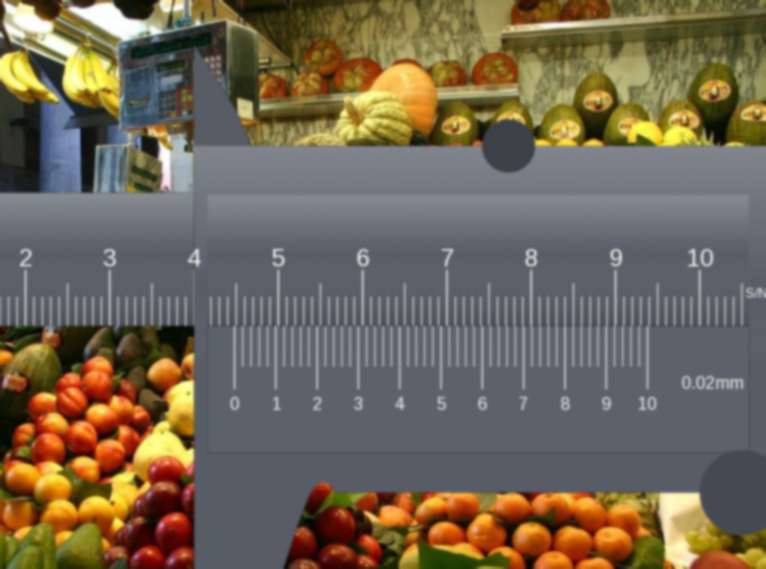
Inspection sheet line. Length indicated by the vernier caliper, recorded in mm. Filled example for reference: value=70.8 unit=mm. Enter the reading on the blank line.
value=44.8 unit=mm
